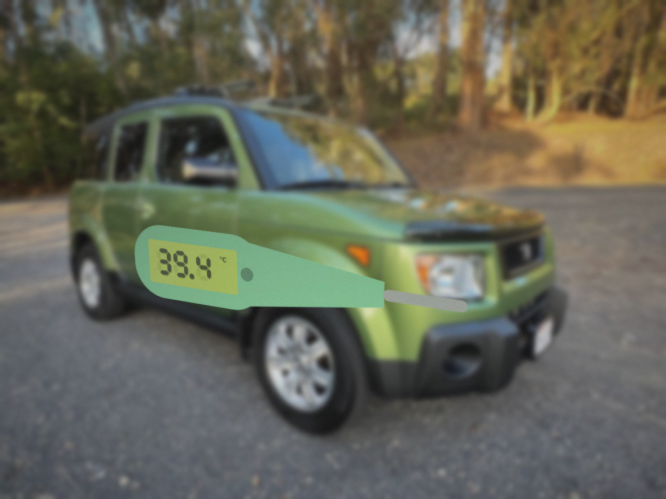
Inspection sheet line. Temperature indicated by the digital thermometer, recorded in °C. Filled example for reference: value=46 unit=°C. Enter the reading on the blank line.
value=39.4 unit=°C
